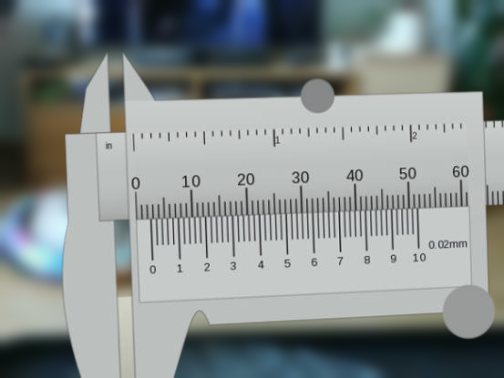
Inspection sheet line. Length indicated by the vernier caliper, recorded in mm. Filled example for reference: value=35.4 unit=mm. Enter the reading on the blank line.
value=2.6 unit=mm
